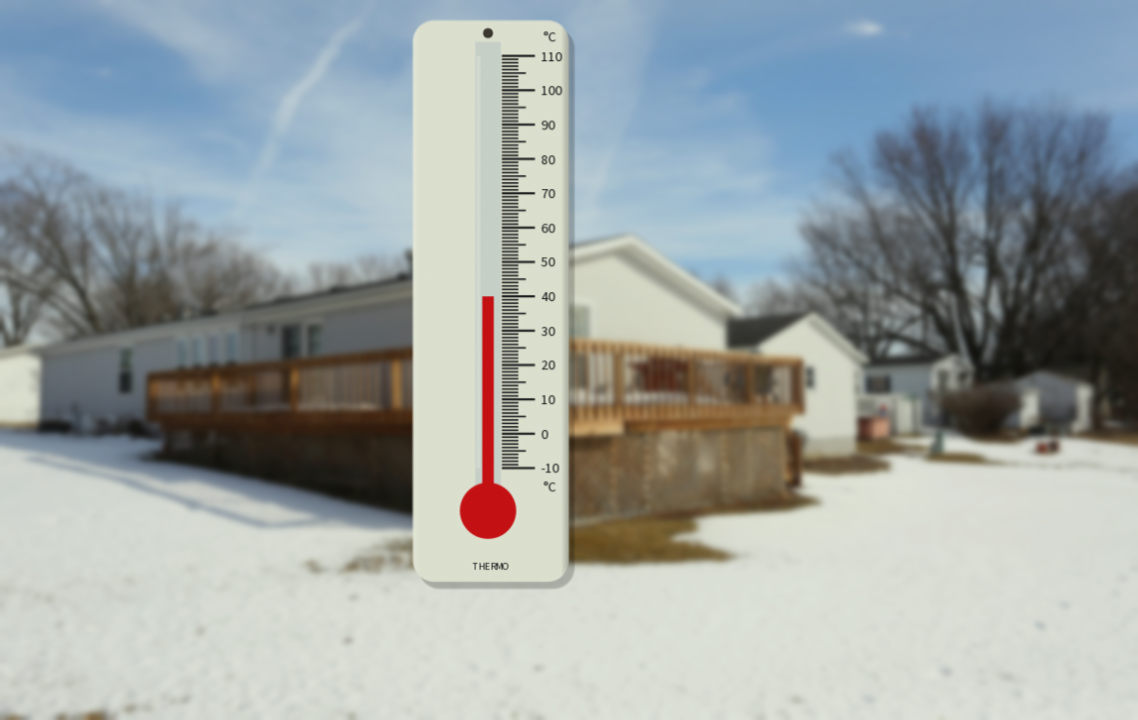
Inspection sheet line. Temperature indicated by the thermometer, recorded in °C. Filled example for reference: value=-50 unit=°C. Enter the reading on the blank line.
value=40 unit=°C
